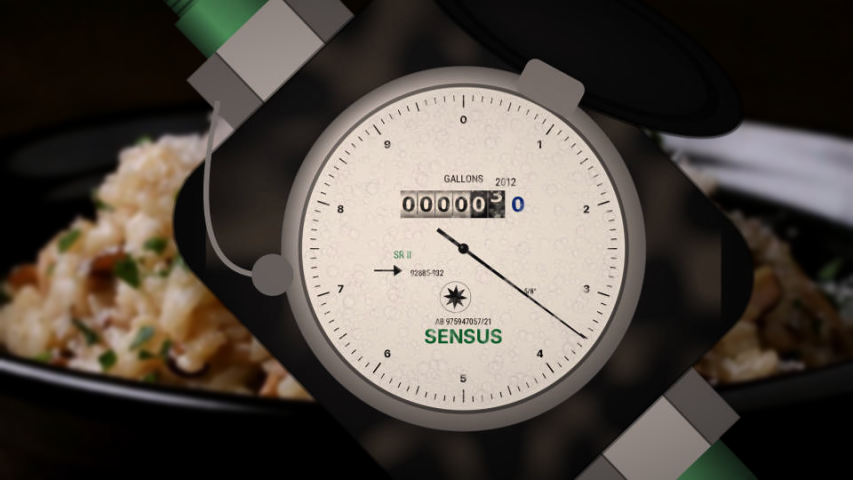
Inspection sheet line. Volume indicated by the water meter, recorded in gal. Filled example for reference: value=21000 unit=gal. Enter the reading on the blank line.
value=33.5 unit=gal
